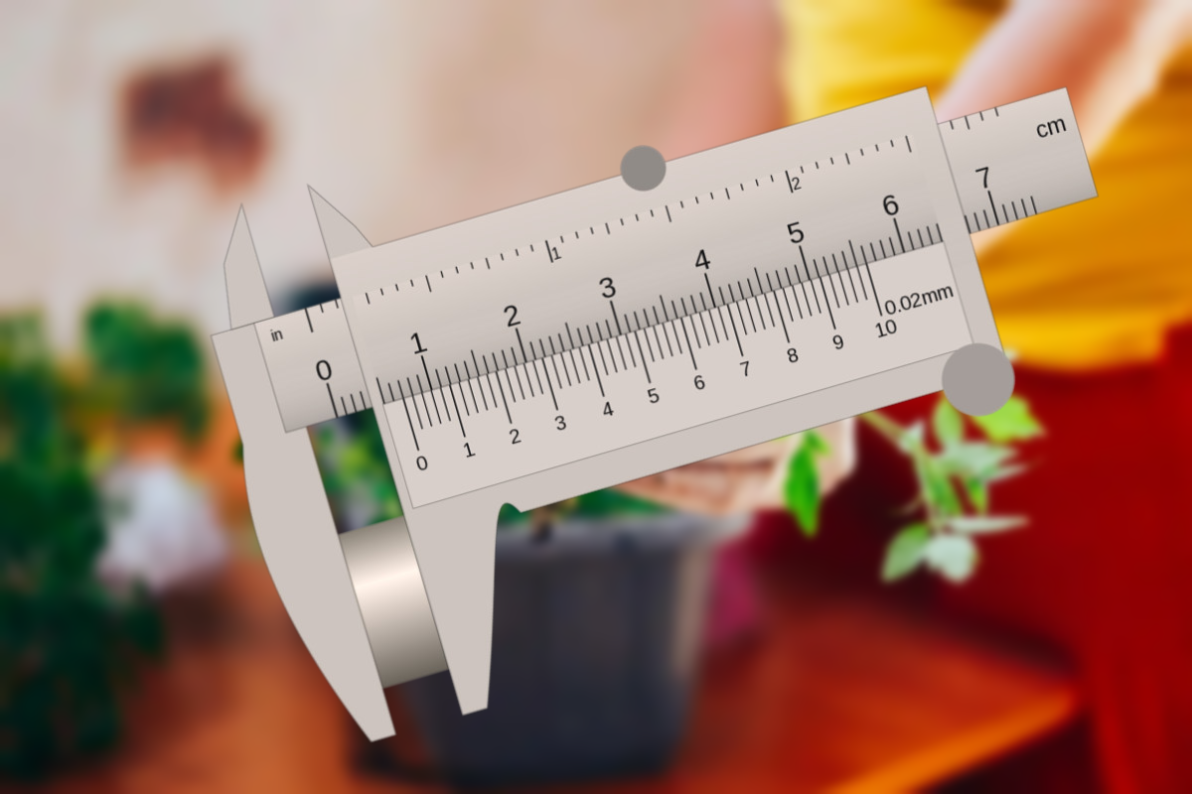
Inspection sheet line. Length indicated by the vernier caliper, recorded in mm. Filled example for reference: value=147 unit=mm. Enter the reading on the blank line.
value=7.0 unit=mm
